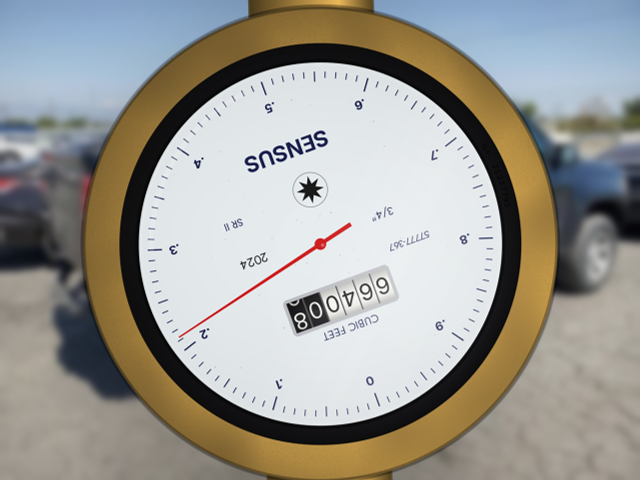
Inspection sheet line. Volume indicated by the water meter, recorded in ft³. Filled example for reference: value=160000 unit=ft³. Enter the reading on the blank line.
value=664008.21 unit=ft³
